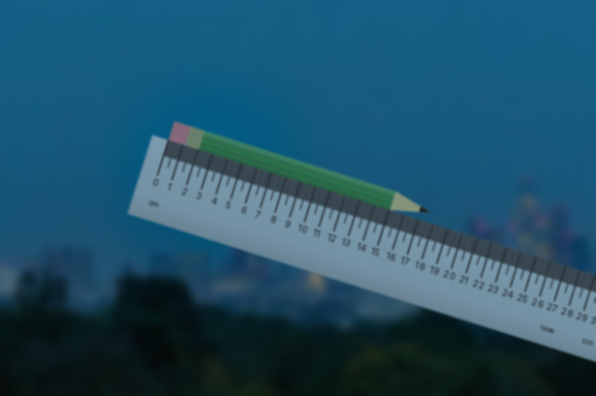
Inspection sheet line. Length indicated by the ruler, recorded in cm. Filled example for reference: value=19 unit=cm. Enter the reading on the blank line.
value=17.5 unit=cm
